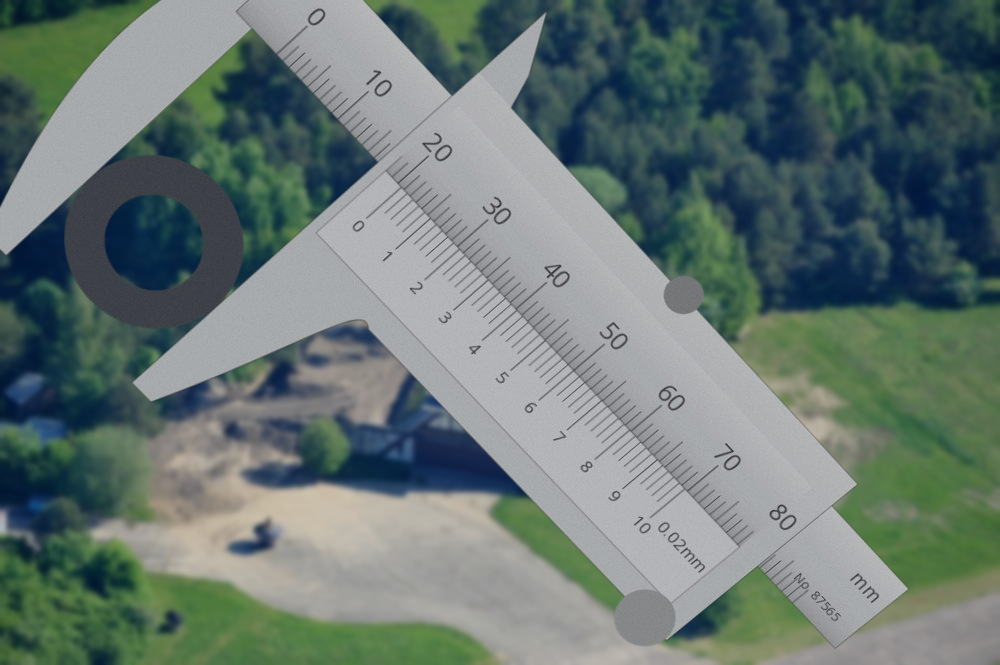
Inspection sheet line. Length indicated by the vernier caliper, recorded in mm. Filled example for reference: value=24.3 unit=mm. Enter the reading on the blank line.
value=20.6 unit=mm
